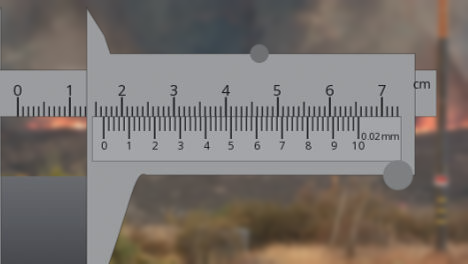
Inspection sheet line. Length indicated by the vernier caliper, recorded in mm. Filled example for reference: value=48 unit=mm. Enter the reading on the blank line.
value=16.5 unit=mm
